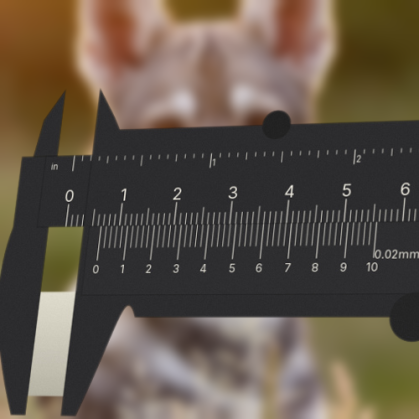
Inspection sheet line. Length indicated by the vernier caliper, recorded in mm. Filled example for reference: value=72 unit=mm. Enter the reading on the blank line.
value=6.6 unit=mm
